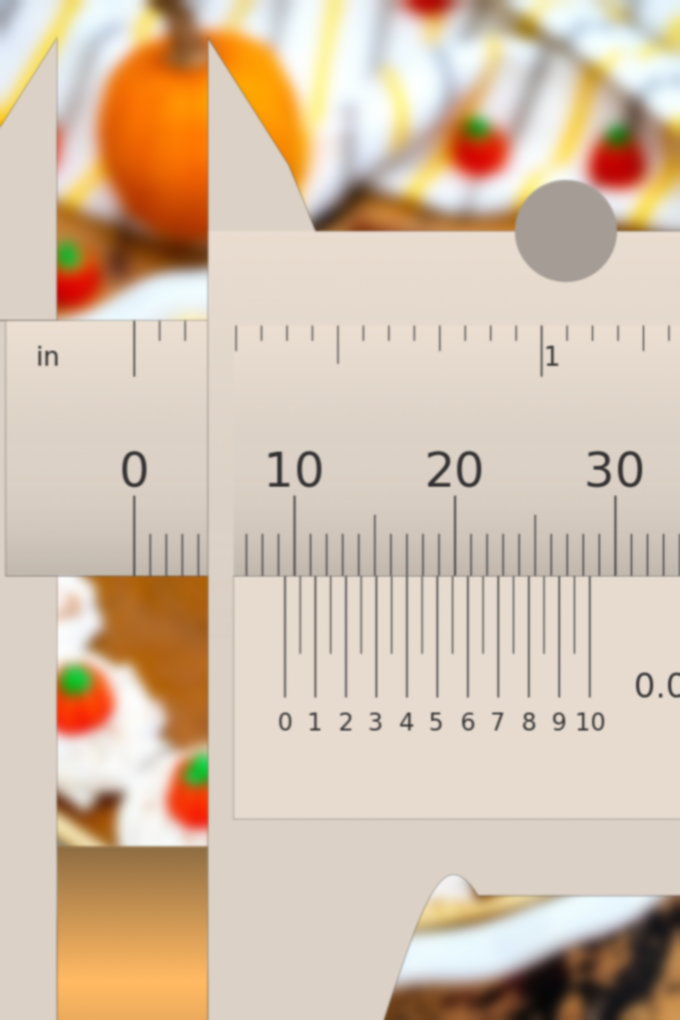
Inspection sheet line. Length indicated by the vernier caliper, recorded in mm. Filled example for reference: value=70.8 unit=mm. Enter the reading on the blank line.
value=9.4 unit=mm
